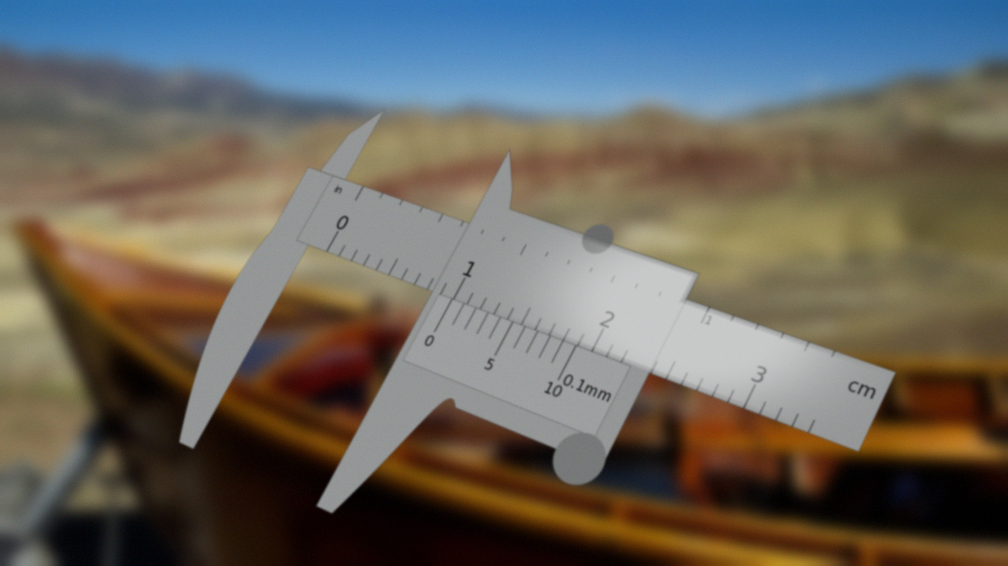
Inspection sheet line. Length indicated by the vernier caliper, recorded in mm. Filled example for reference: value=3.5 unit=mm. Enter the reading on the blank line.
value=9.9 unit=mm
